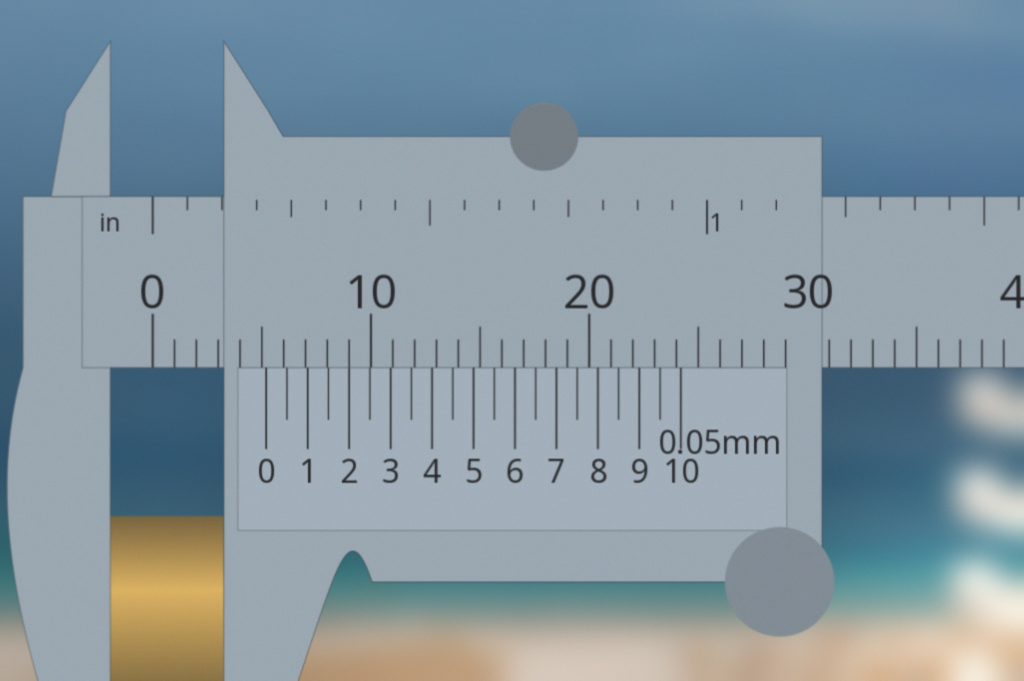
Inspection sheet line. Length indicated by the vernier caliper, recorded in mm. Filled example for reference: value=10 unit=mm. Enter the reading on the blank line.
value=5.2 unit=mm
